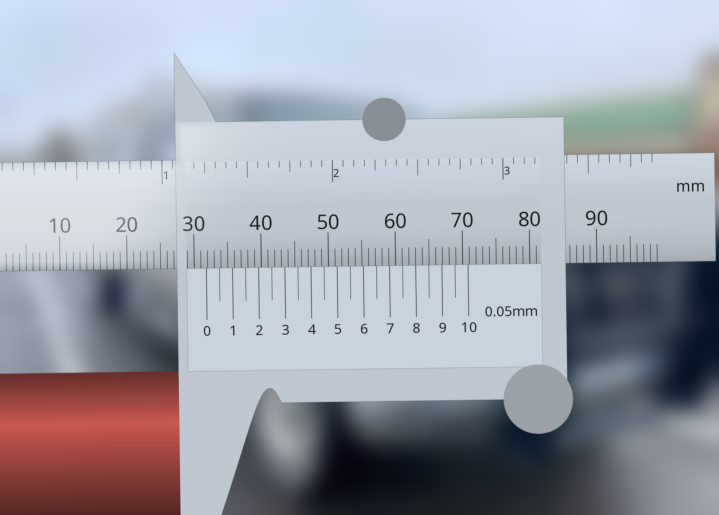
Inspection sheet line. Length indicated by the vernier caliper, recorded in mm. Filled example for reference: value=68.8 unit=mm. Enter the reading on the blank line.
value=31.8 unit=mm
